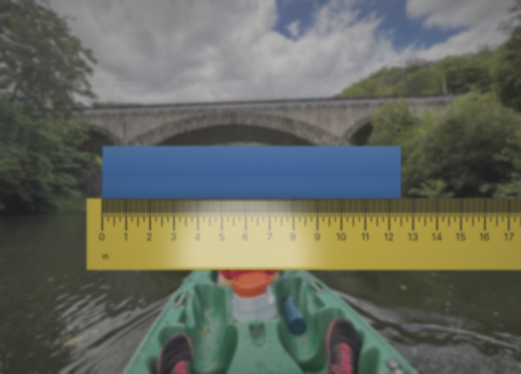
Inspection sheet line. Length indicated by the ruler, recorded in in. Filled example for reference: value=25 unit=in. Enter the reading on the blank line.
value=12.5 unit=in
